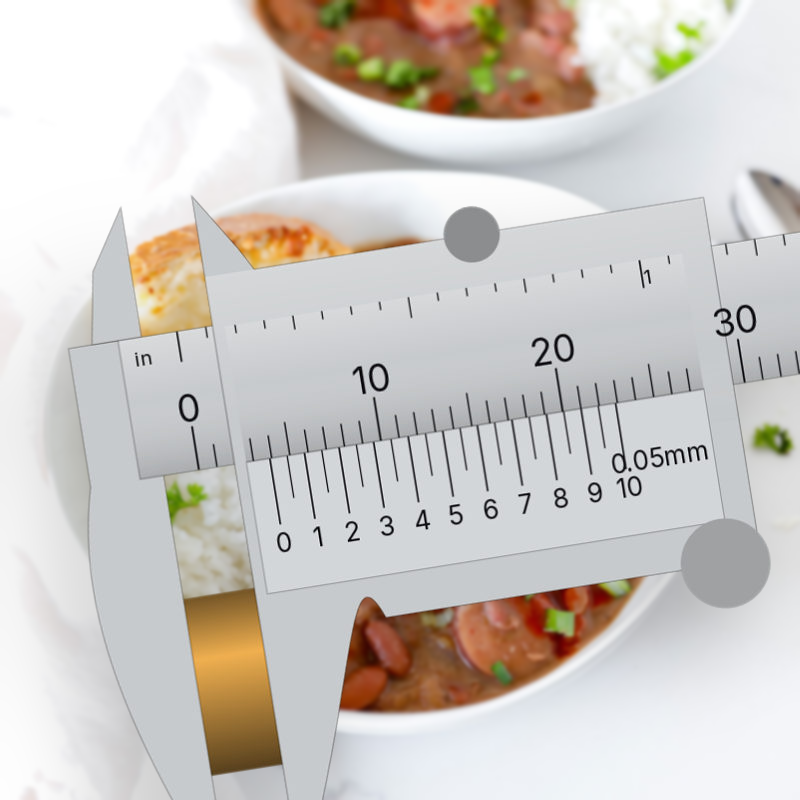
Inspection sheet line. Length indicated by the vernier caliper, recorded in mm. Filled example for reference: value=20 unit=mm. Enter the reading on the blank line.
value=3.9 unit=mm
